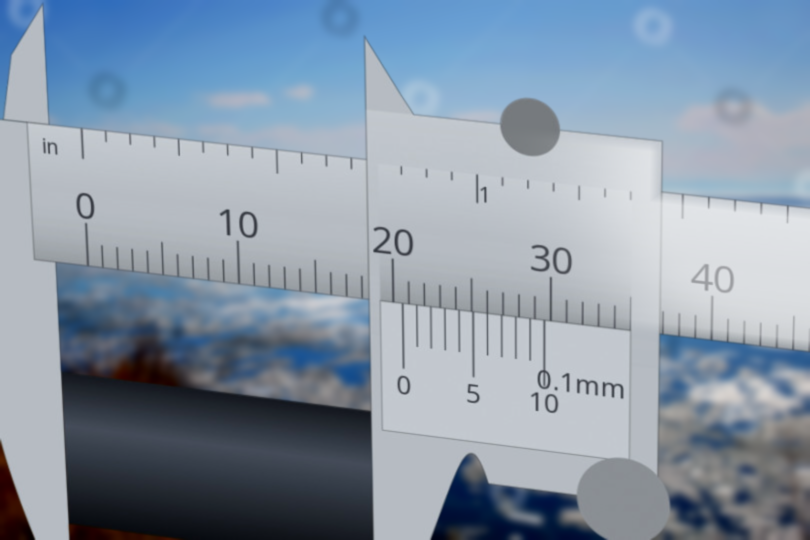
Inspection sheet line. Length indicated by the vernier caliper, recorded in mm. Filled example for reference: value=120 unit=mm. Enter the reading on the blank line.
value=20.6 unit=mm
